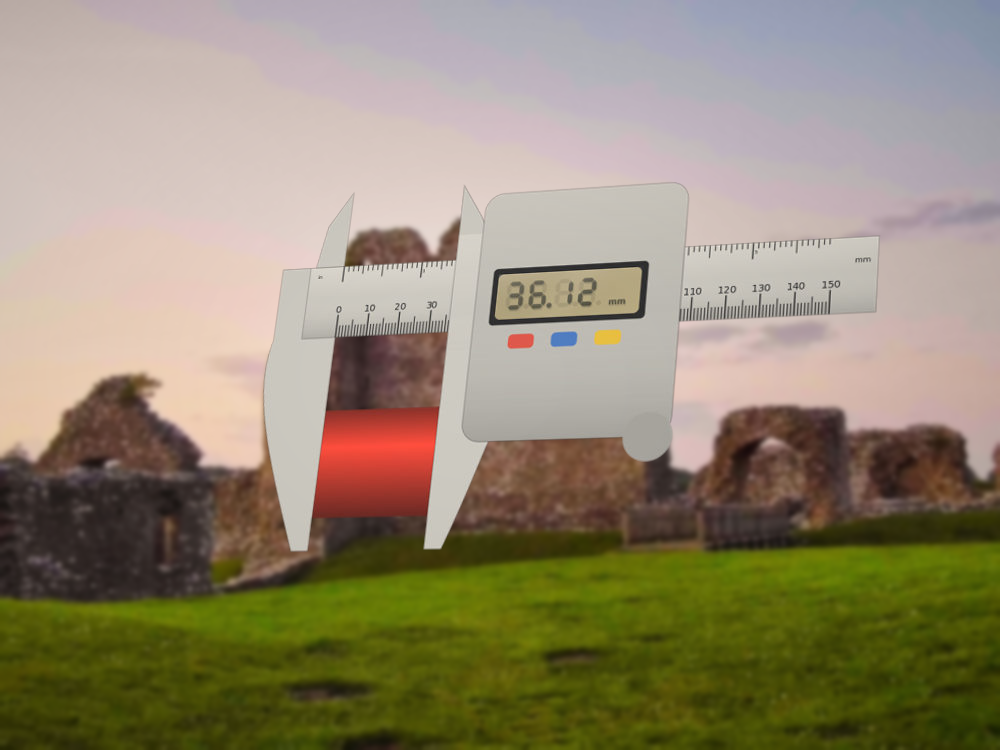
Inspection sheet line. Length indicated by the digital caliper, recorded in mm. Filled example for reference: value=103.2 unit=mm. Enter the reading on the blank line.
value=36.12 unit=mm
